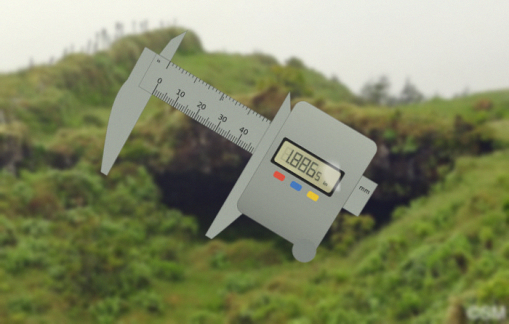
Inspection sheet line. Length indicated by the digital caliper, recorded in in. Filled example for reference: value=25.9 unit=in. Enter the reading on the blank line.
value=1.8865 unit=in
